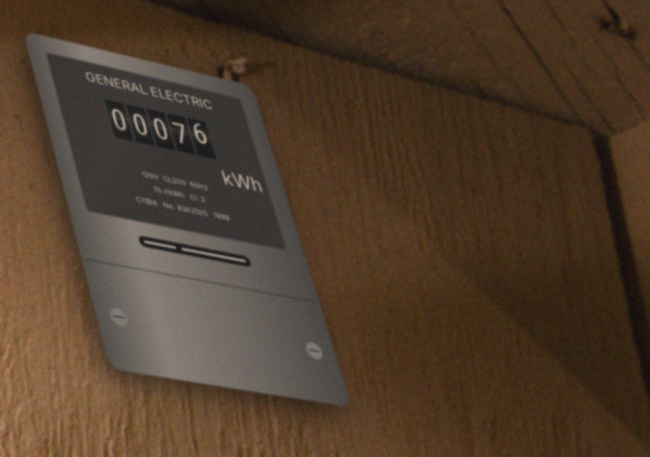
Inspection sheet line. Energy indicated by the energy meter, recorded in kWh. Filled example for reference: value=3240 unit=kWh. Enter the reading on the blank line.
value=76 unit=kWh
